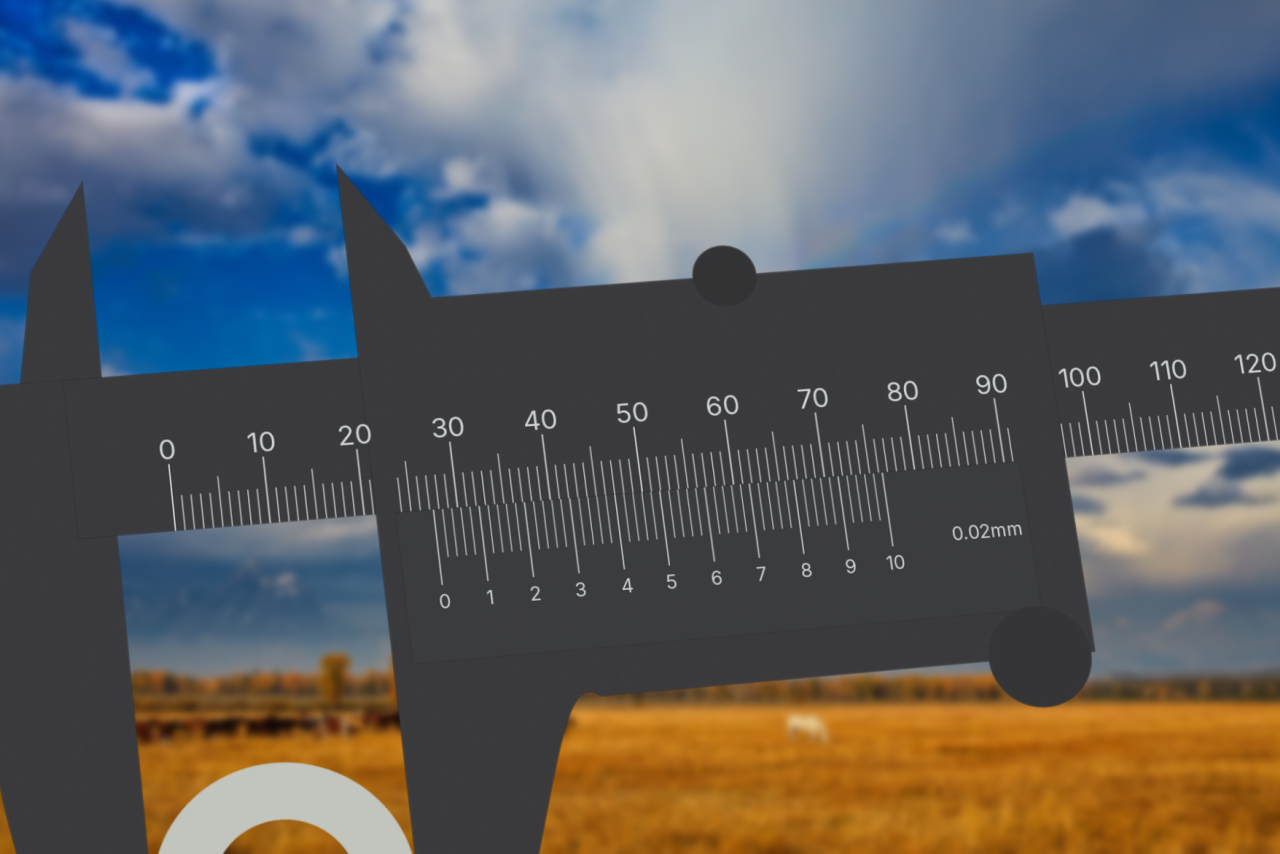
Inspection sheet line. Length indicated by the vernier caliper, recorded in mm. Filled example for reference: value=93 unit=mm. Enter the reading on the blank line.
value=27.4 unit=mm
